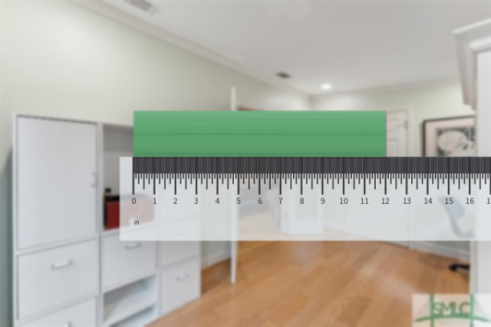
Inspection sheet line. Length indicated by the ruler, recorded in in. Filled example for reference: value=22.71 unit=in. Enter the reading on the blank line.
value=12 unit=in
